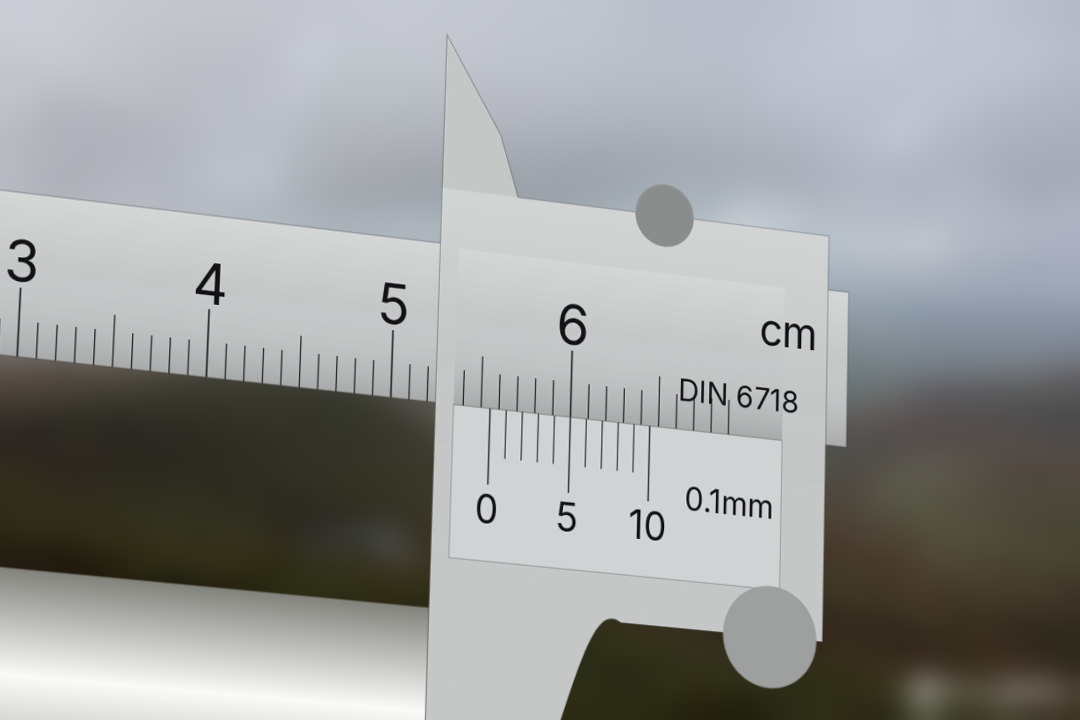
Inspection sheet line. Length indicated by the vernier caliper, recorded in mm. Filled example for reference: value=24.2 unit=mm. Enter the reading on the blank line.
value=55.5 unit=mm
